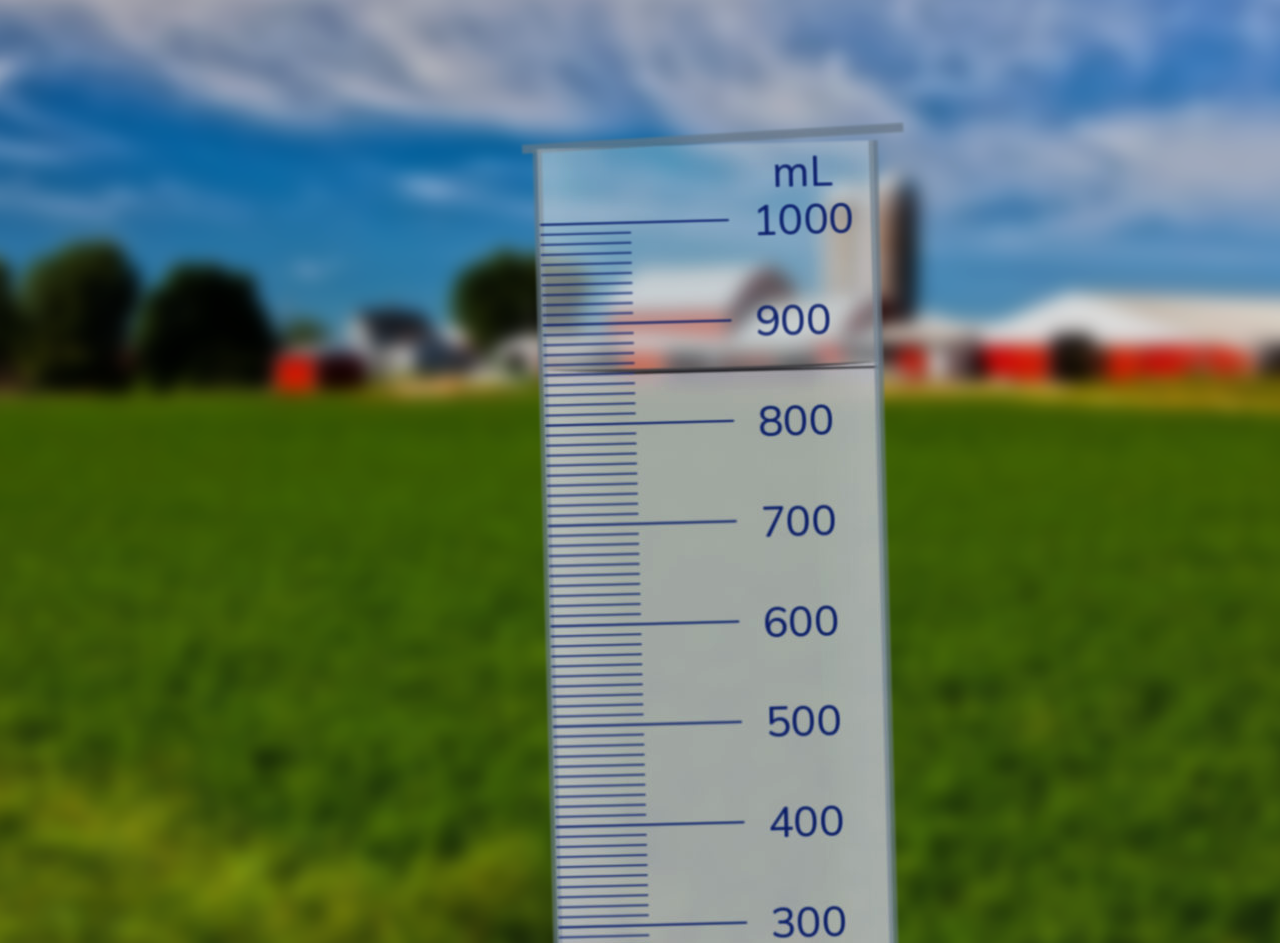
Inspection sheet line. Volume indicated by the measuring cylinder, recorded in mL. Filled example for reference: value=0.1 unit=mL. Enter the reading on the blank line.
value=850 unit=mL
